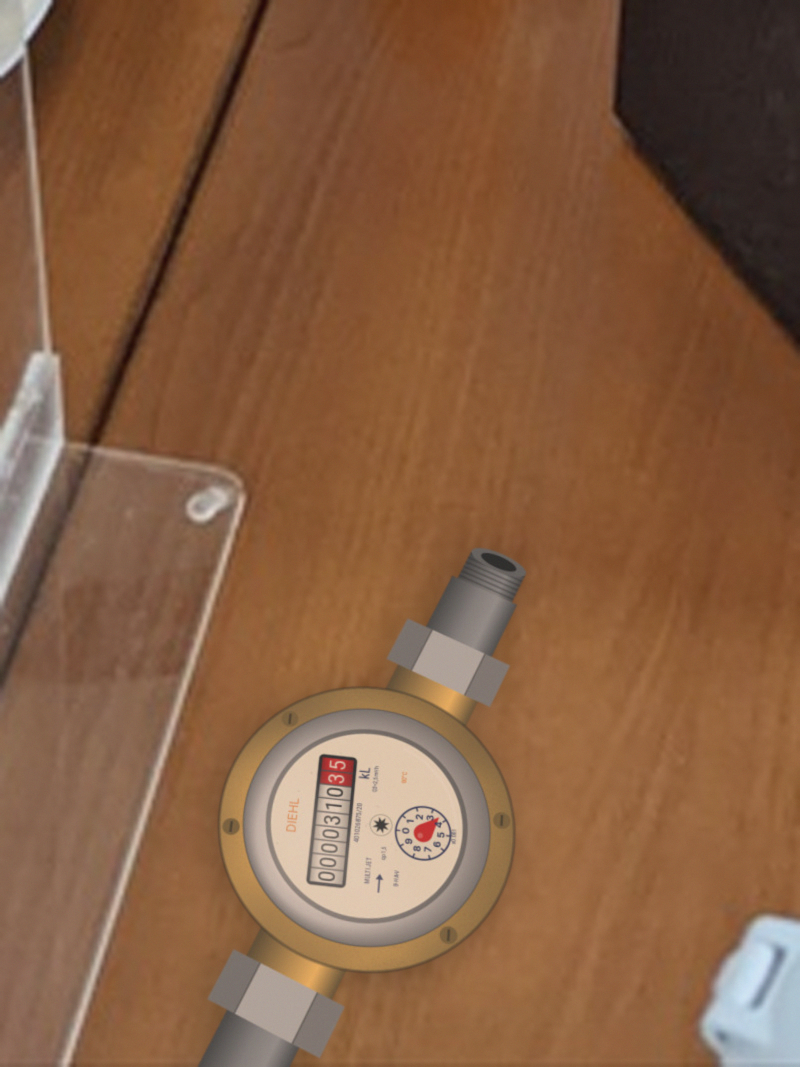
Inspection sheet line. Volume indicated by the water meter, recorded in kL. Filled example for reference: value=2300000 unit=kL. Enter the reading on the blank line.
value=310.353 unit=kL
